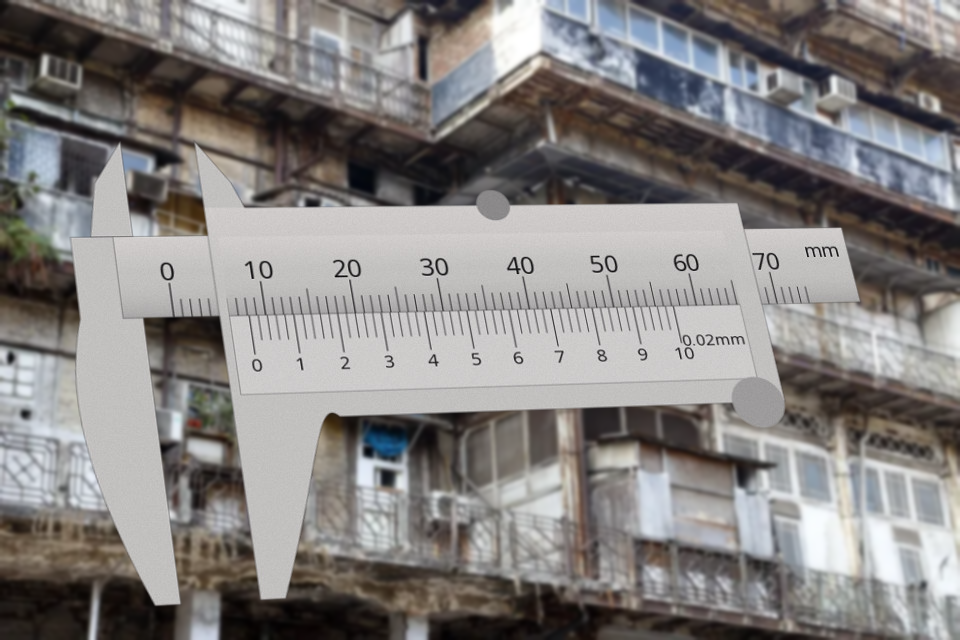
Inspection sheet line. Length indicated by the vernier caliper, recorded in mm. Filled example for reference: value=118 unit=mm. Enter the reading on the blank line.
value=8.2 unit=mm
